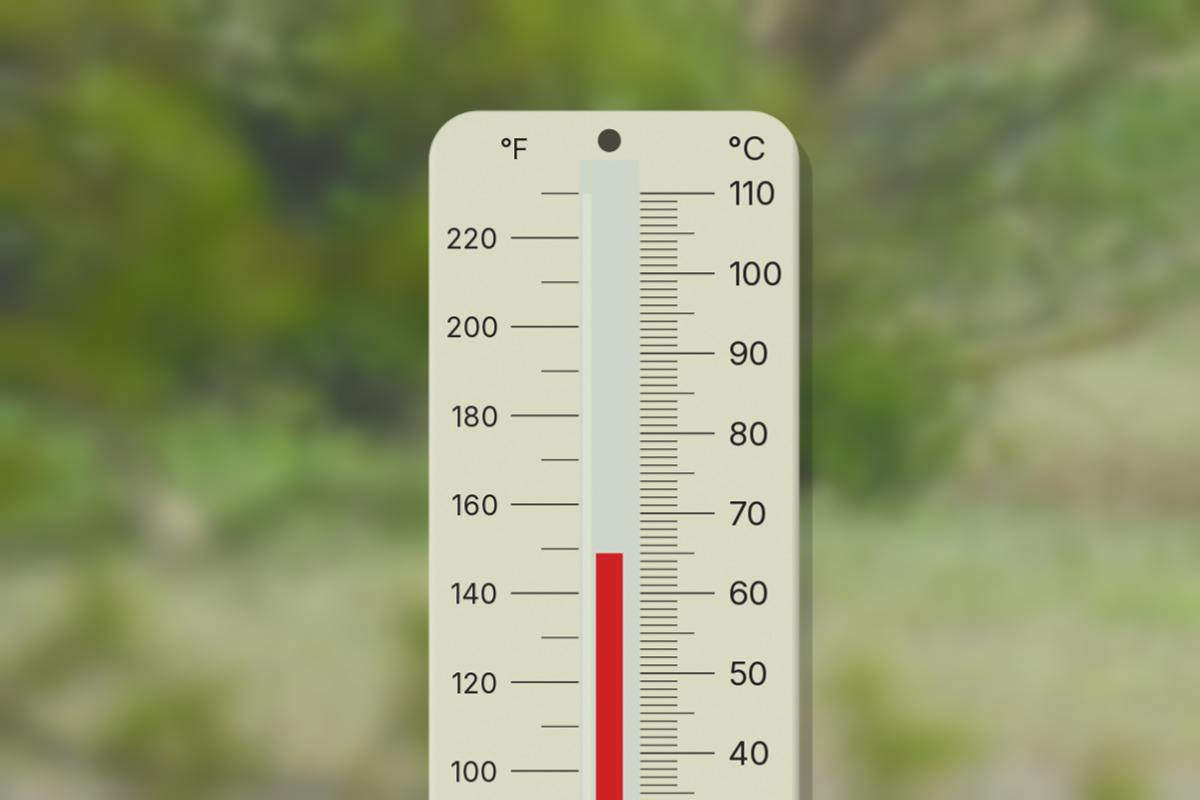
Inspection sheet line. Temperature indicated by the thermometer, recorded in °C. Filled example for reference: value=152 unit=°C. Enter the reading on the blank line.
value=65 unit=°C
